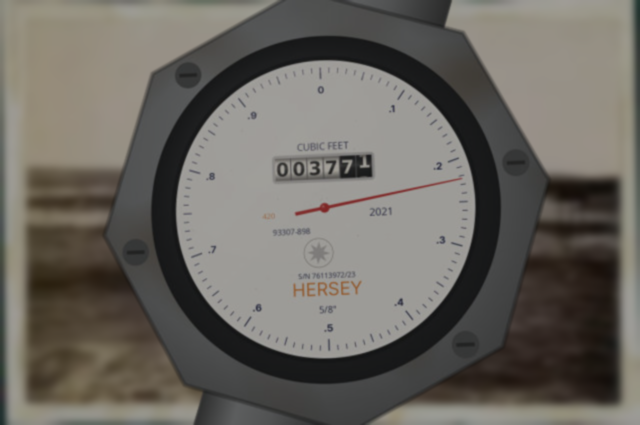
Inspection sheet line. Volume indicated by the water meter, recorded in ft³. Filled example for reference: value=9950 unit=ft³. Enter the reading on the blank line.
value=3771.22 unit=ft³
